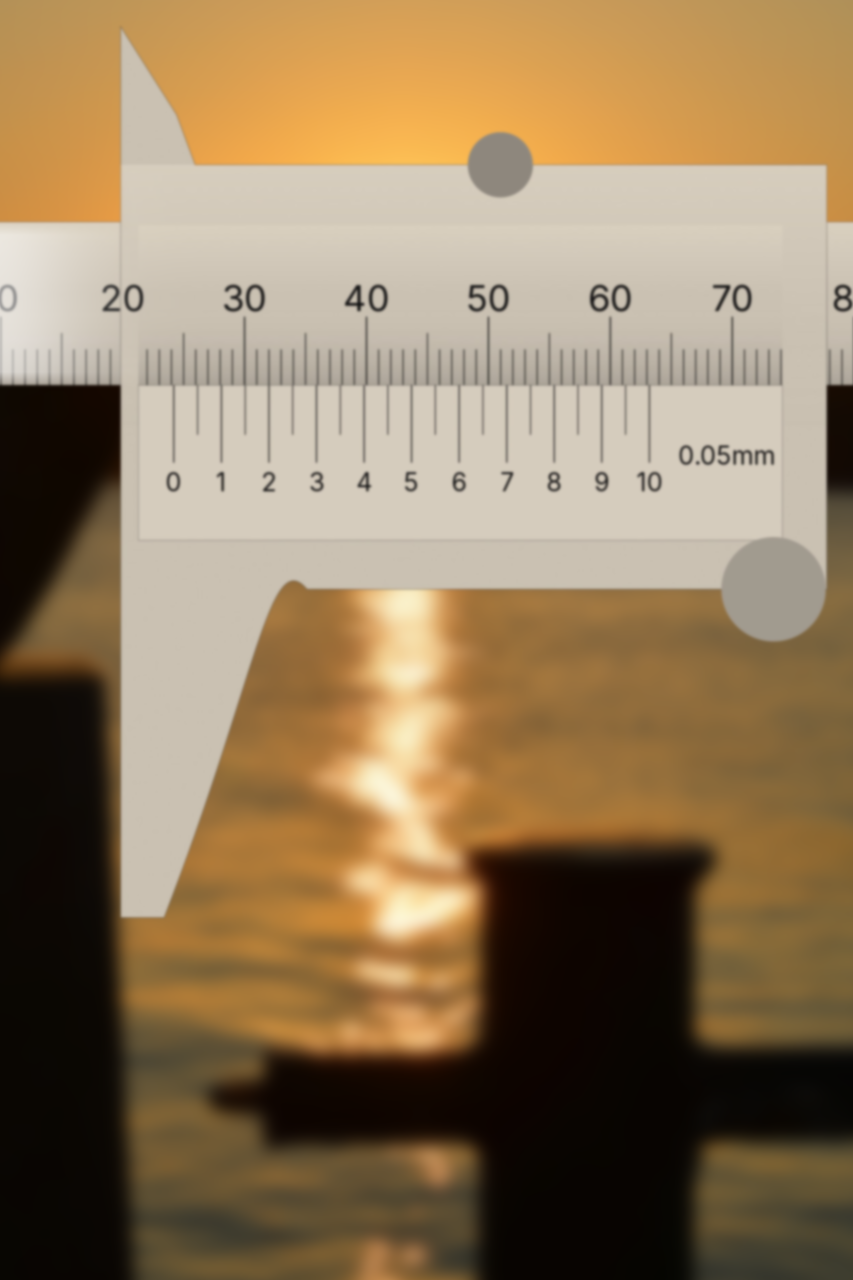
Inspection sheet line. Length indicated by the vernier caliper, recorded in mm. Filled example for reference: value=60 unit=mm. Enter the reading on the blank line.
value=24.2 unit=mm
